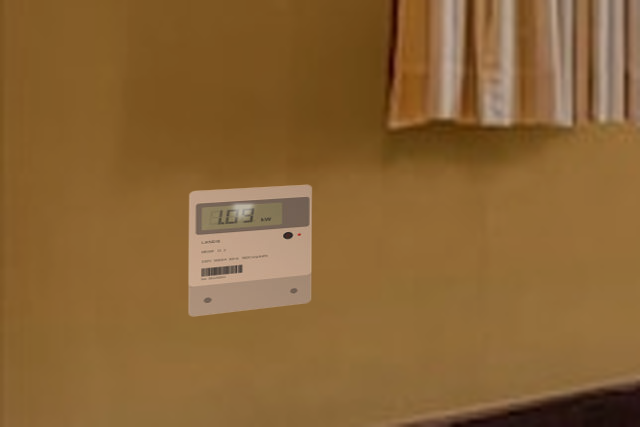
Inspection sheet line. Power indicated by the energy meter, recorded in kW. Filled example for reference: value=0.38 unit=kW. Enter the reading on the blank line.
value=1.09 unit=kW
